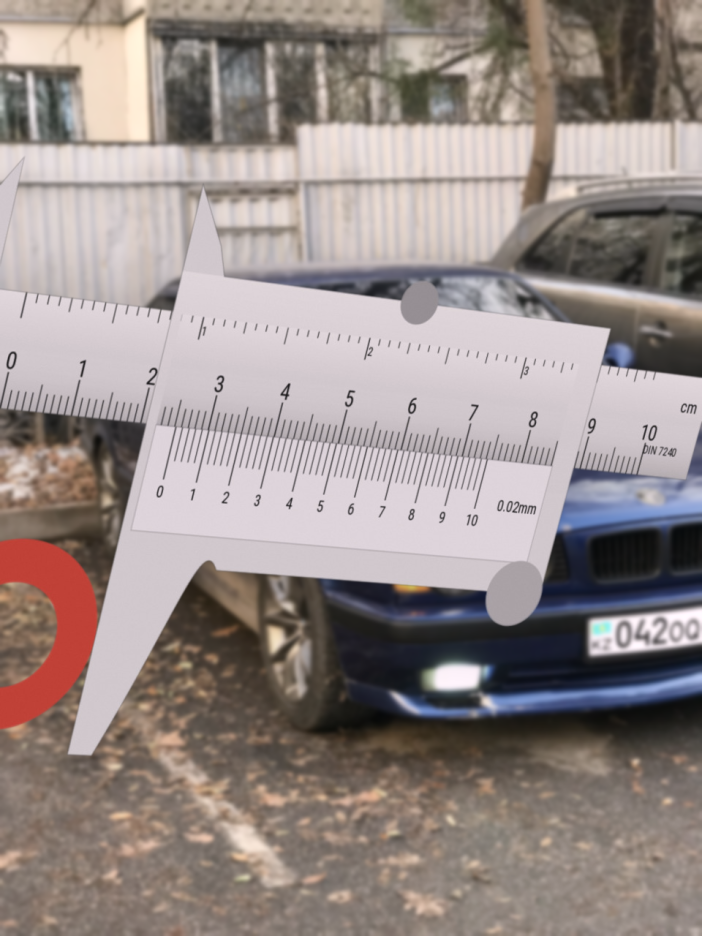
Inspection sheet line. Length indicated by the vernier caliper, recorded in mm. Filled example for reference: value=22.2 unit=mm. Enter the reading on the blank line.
value=25.2 unit=mm
